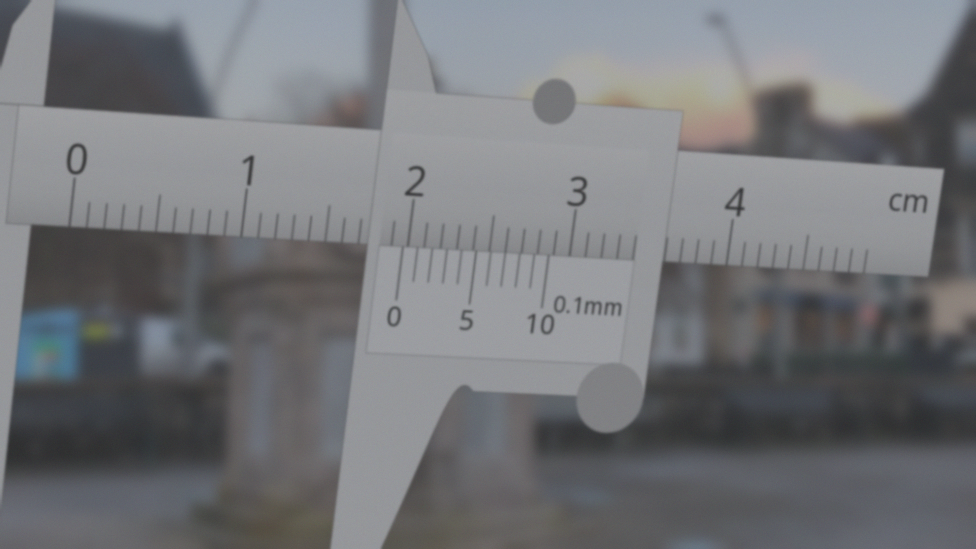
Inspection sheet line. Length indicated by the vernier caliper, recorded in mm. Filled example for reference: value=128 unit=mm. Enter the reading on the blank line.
value=19.7 unit=mm
